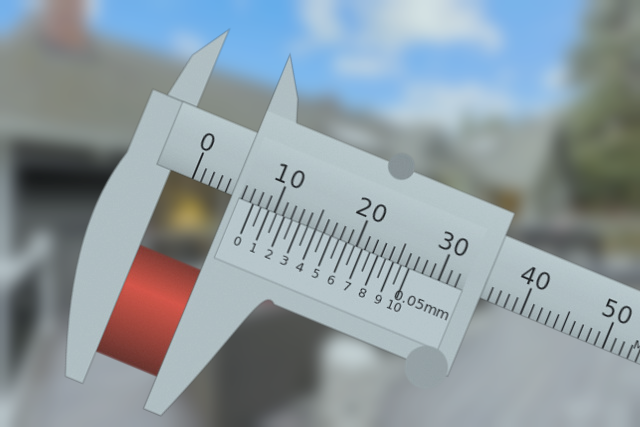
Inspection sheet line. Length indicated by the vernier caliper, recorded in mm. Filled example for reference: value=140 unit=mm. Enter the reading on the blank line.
value=7.4 unit=mm
